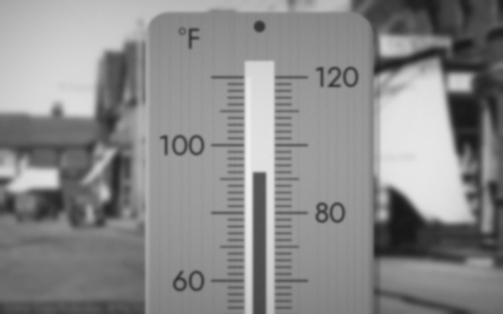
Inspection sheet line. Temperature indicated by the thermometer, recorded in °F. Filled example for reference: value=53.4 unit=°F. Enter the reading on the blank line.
value=92 unit=°F
